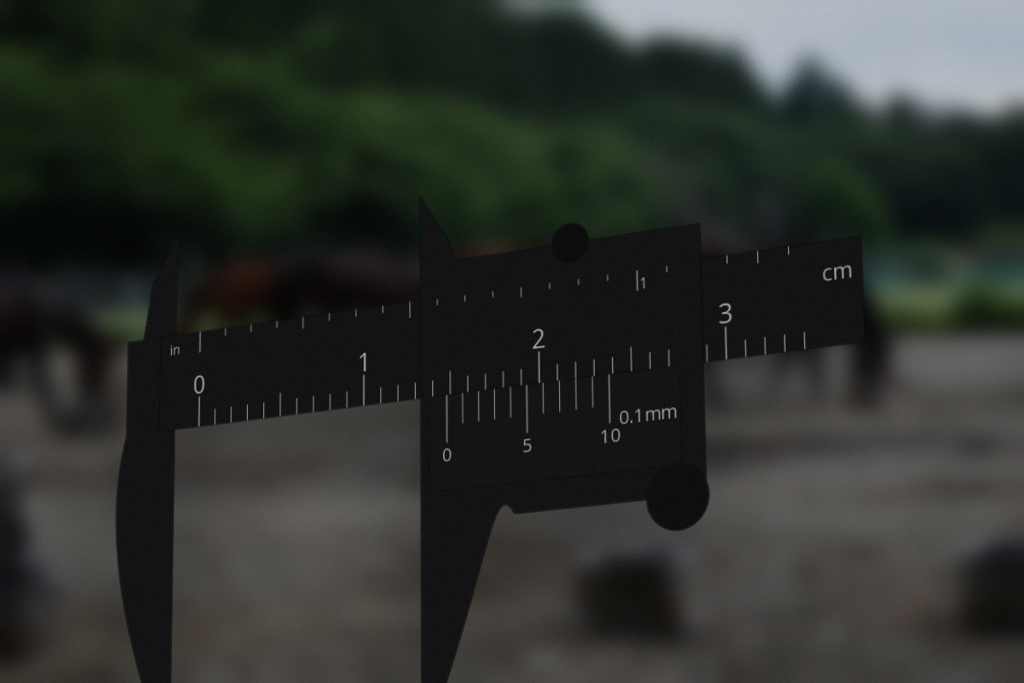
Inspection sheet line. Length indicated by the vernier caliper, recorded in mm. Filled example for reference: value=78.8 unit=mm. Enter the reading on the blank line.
value=14.8 unit=mm
